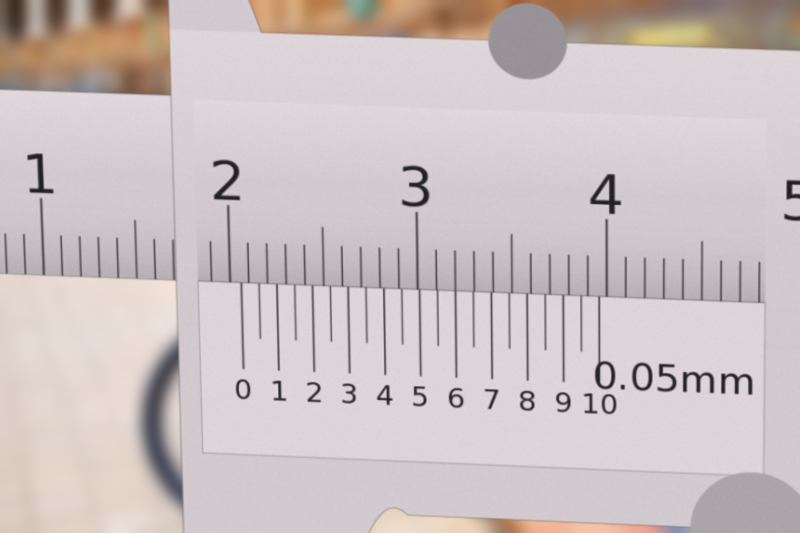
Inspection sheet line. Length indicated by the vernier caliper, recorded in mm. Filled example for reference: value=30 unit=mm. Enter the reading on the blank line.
value=20.6 unit=mm
